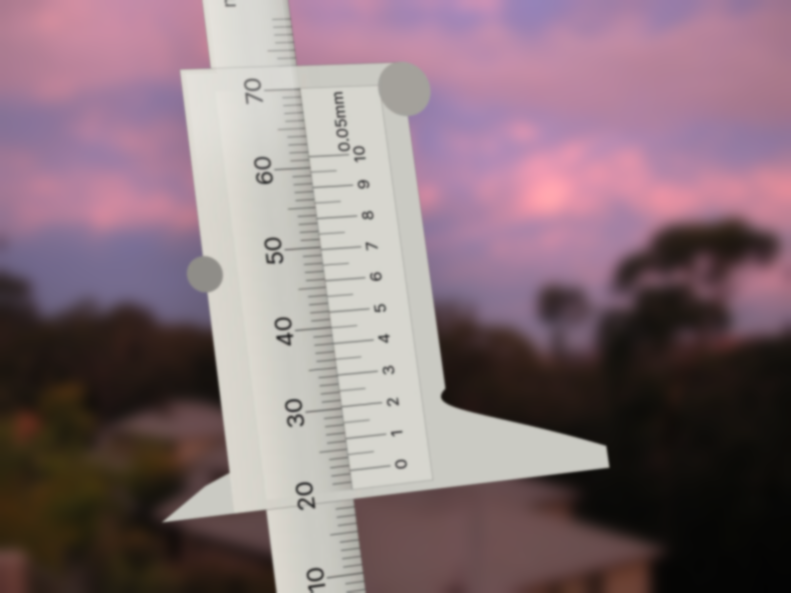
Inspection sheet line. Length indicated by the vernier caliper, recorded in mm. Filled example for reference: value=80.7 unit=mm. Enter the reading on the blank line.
value=22.4 unit=mm
